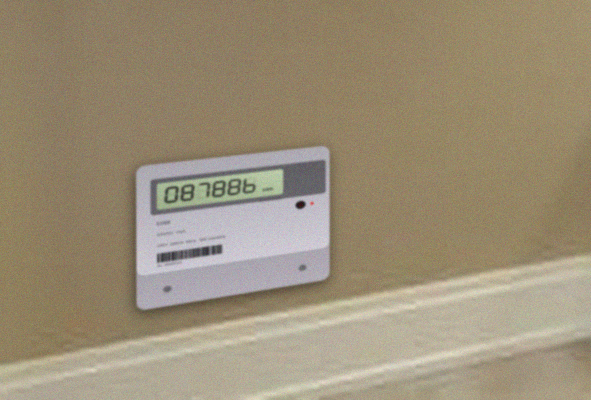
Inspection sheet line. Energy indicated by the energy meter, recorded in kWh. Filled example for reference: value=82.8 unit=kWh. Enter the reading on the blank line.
value=87886 unit=kWh
